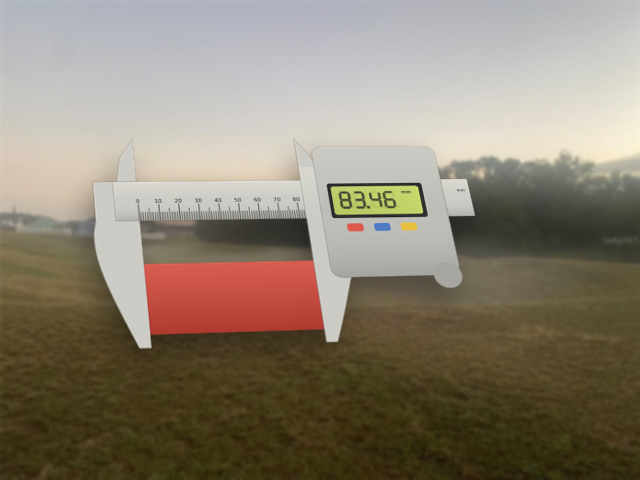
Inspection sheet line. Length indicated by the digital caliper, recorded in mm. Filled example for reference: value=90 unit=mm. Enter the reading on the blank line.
value=83.46 unit=mm
